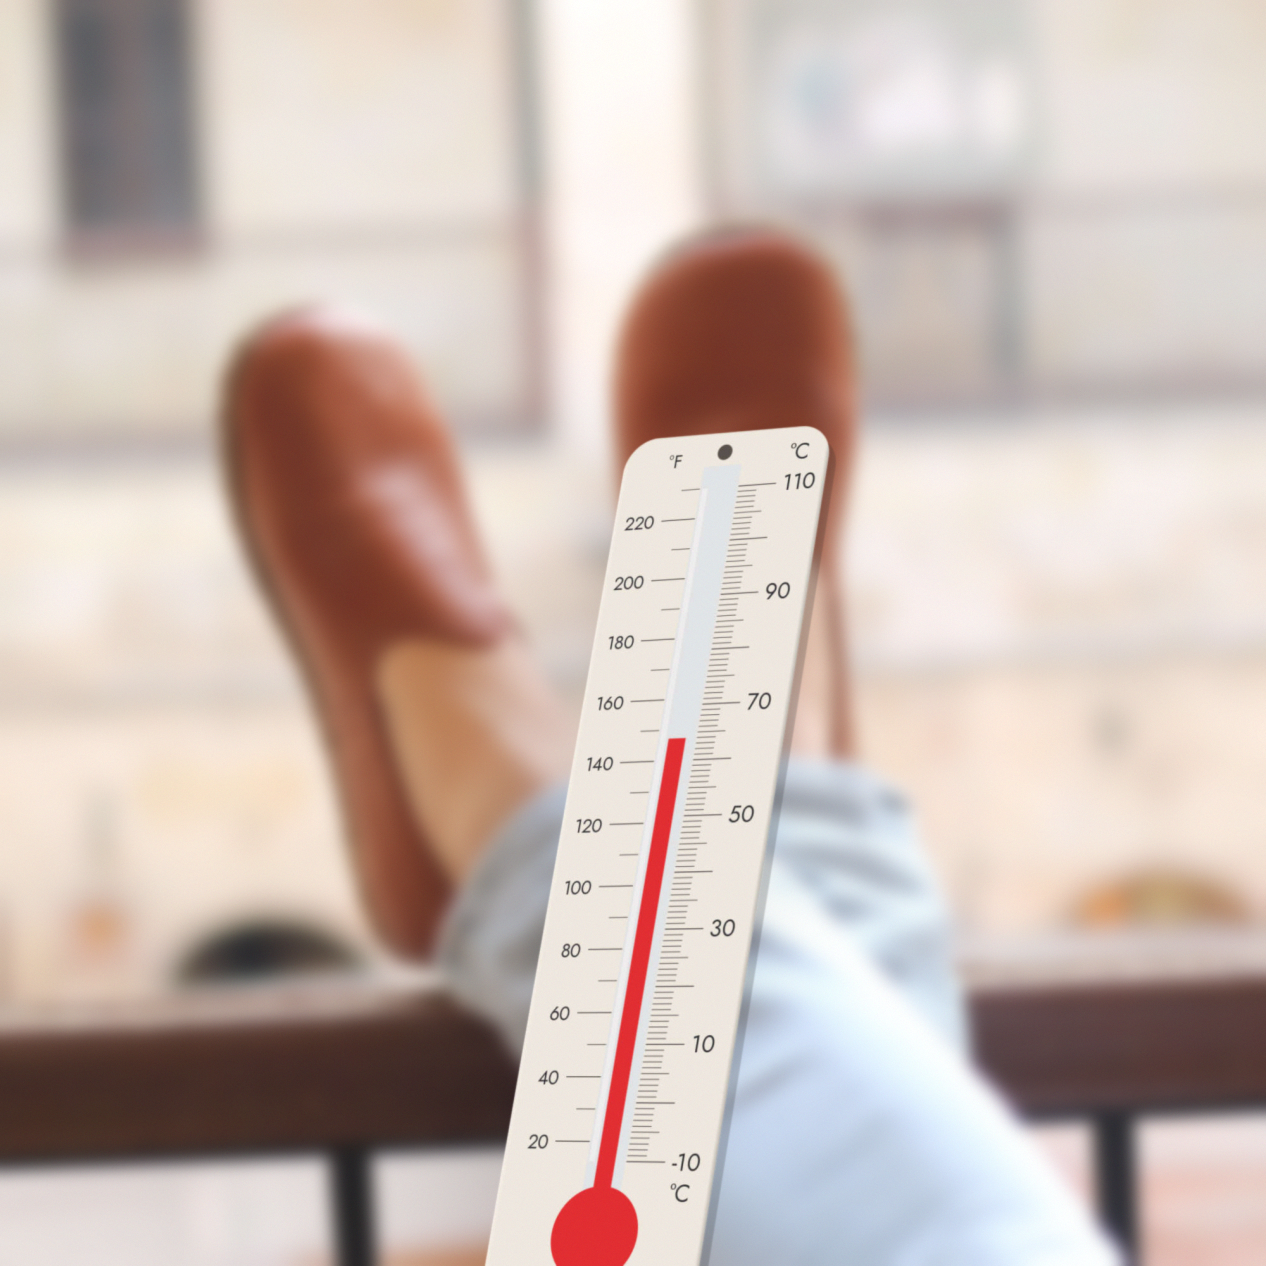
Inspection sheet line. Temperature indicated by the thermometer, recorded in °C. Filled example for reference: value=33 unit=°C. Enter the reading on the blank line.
value=64 unit=°C
